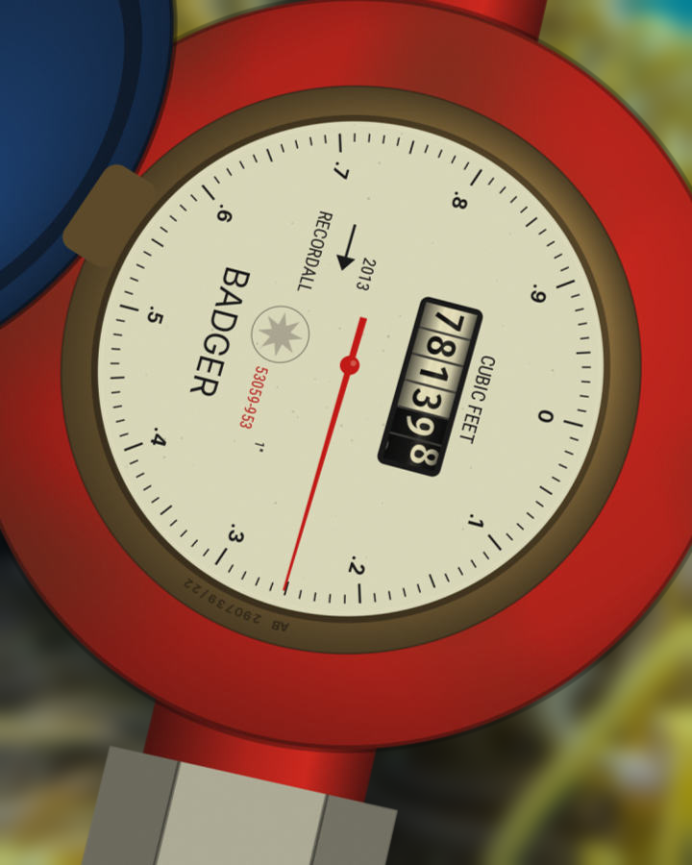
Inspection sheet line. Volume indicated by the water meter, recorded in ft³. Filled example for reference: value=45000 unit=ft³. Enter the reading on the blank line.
value=781398.25 unit=ft³
